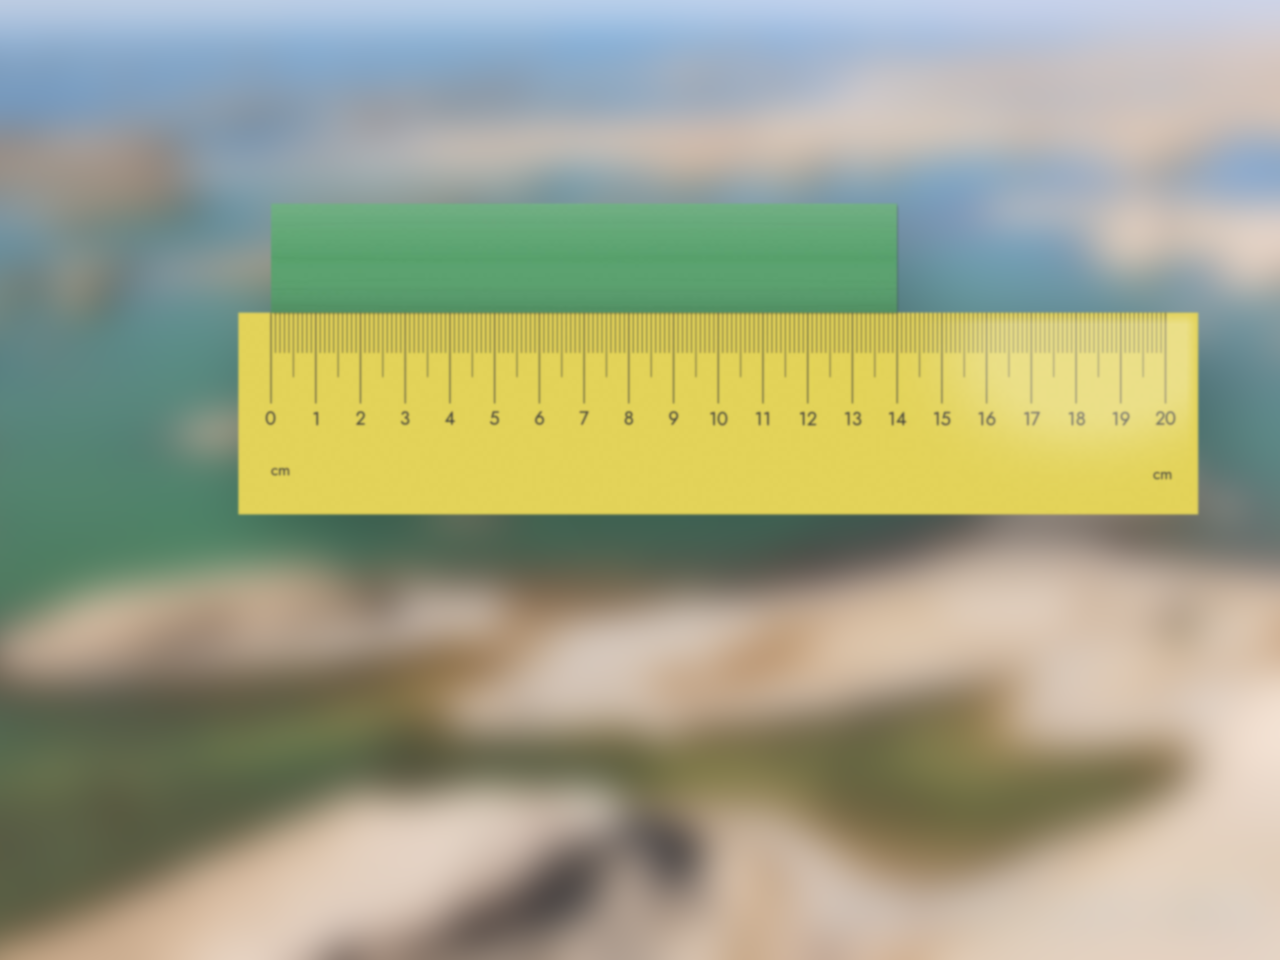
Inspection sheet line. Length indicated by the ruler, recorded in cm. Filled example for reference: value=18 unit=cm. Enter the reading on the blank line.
value=14 unit=cm
